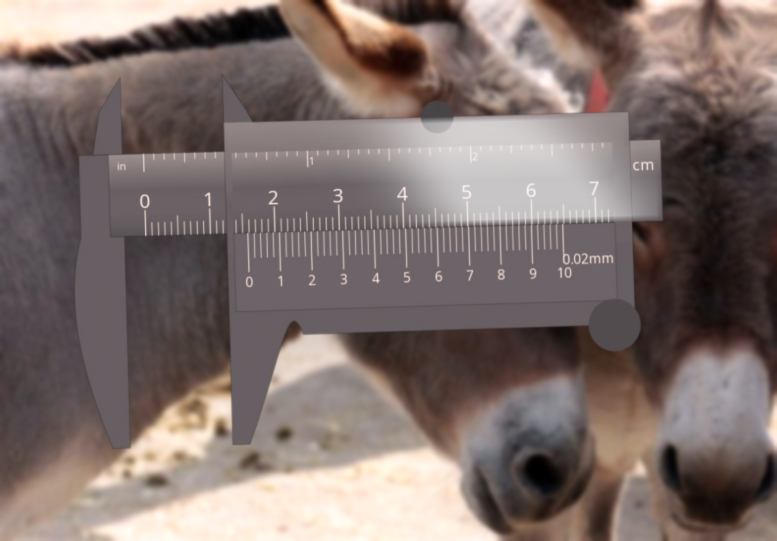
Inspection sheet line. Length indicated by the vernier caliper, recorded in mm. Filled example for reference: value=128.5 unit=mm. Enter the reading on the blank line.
value=15.8 unit=mm
